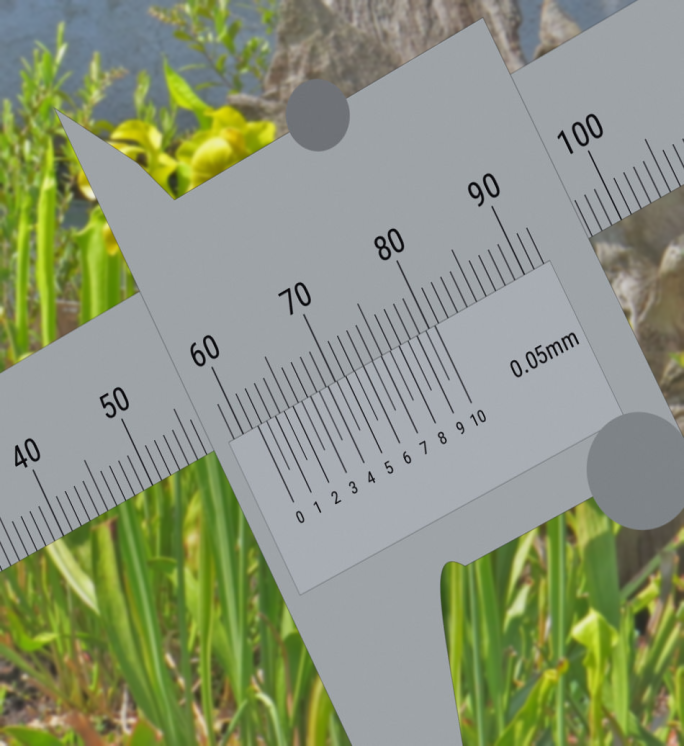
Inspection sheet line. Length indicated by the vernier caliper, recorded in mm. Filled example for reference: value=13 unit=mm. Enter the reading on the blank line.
value=61.6 unit=mm
